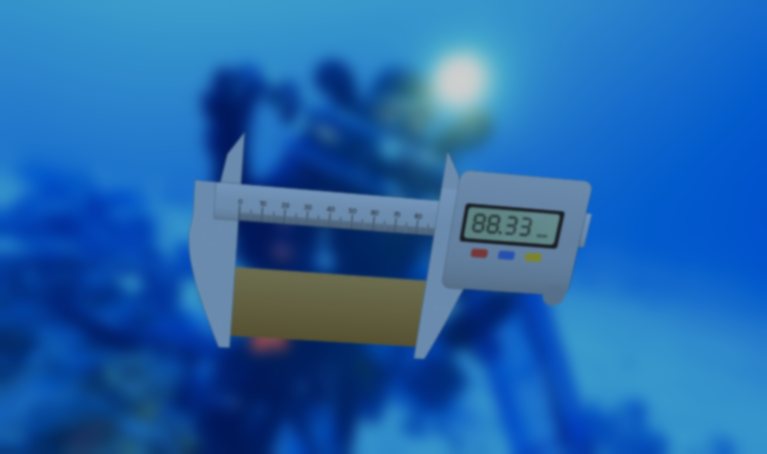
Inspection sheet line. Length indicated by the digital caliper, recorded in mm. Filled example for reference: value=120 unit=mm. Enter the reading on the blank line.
value=88.33 unit=mm
